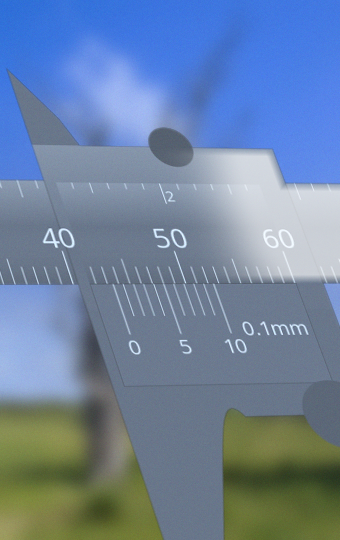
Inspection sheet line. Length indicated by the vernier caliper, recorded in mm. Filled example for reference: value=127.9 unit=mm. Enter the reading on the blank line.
value=43.5 unit=mm
